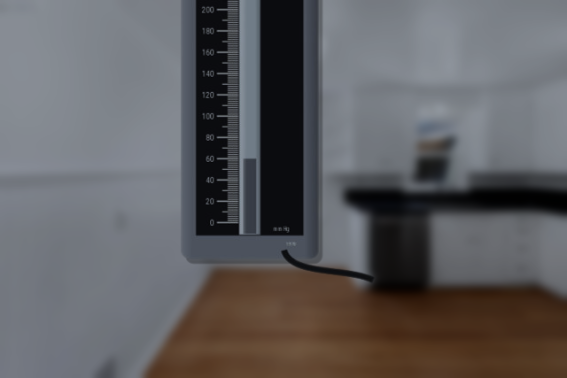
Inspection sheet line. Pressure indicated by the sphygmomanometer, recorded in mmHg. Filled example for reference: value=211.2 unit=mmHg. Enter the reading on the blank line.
value=60 unit=mmHg
